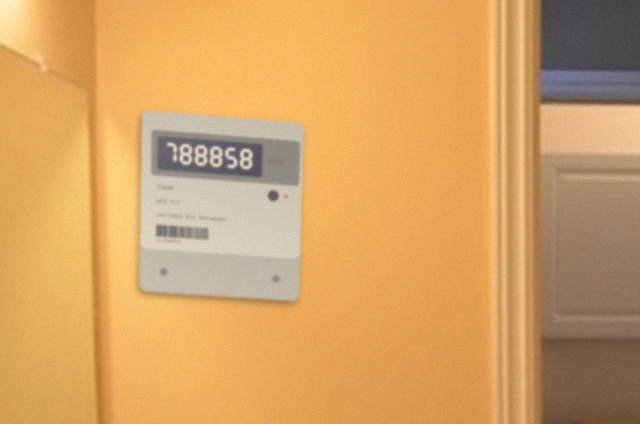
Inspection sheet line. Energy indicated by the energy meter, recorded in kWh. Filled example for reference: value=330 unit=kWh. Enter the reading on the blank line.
value=788858 unit=kWh
